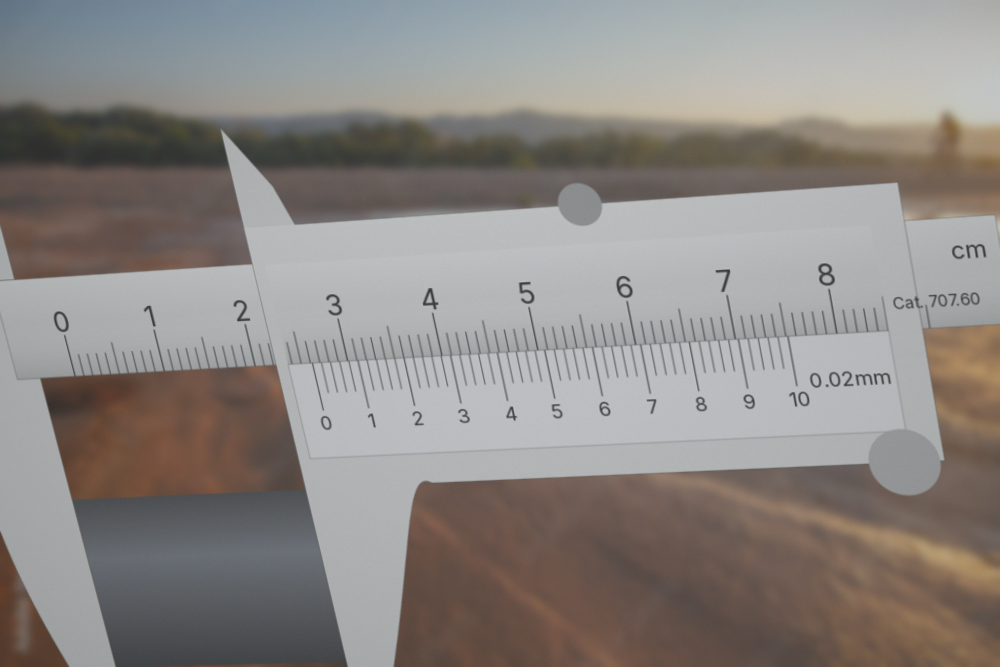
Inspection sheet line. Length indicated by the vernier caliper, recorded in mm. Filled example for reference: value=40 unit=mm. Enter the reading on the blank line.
value=26.2 unit=mm
